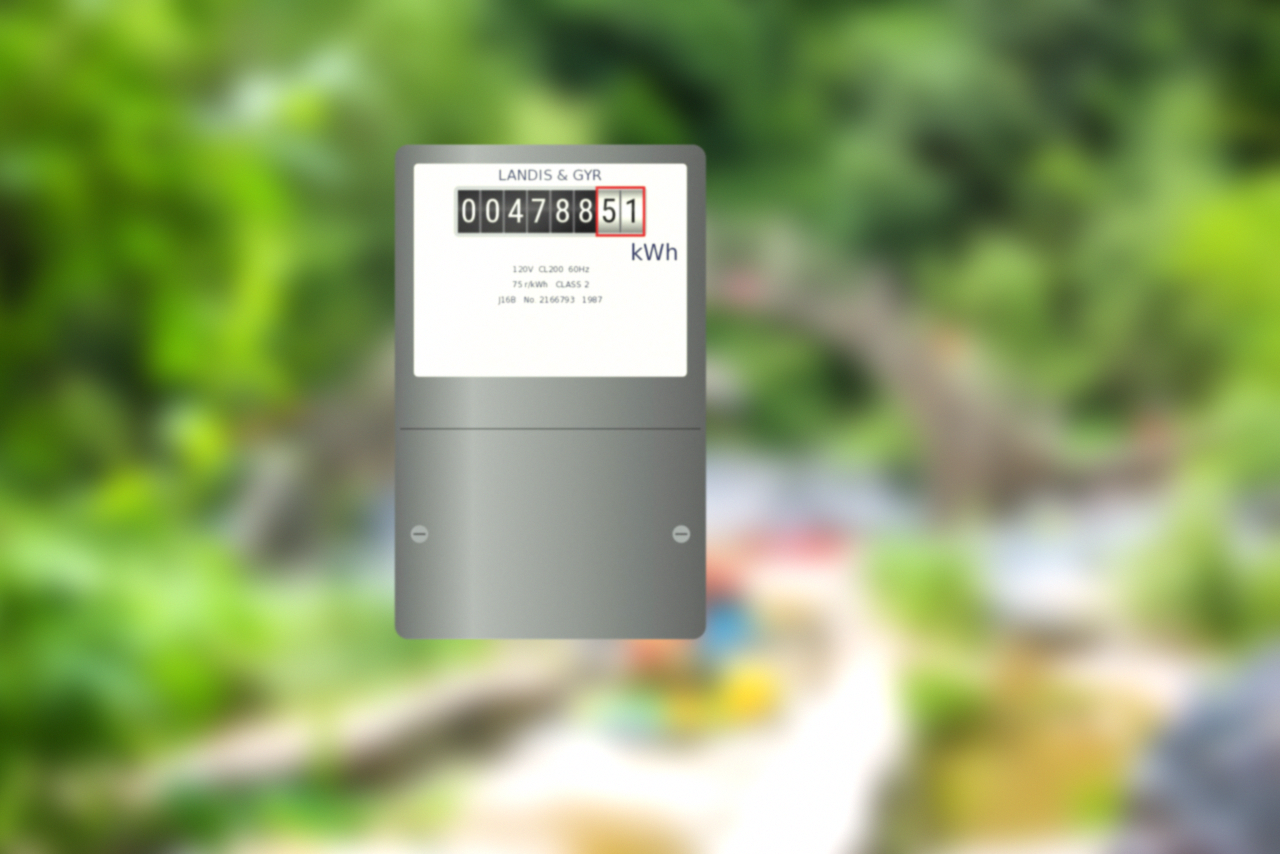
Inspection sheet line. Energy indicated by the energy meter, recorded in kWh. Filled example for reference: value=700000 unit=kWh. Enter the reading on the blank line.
value=4788.51 unit=kWh
